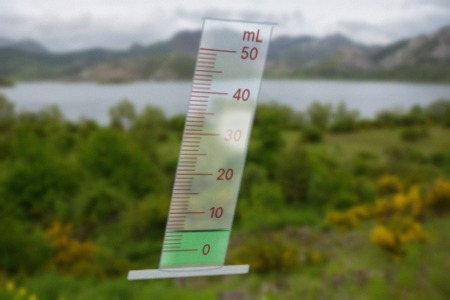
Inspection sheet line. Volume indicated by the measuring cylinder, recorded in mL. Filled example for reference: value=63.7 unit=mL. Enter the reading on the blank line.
value=5 unit=mL
